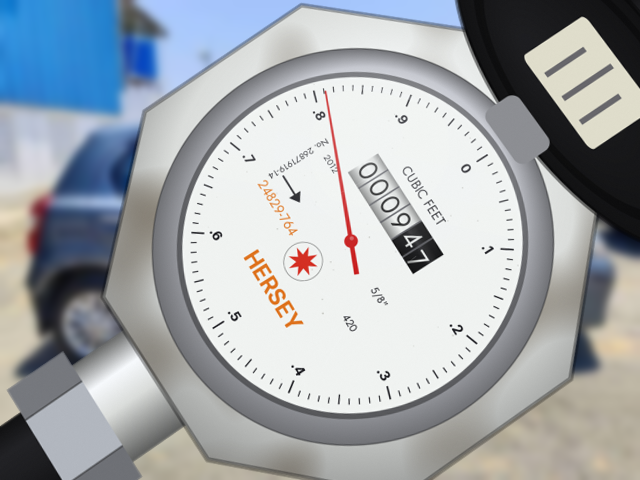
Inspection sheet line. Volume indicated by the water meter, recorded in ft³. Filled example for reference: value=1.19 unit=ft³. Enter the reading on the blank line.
value=946.81 unit=ft³
